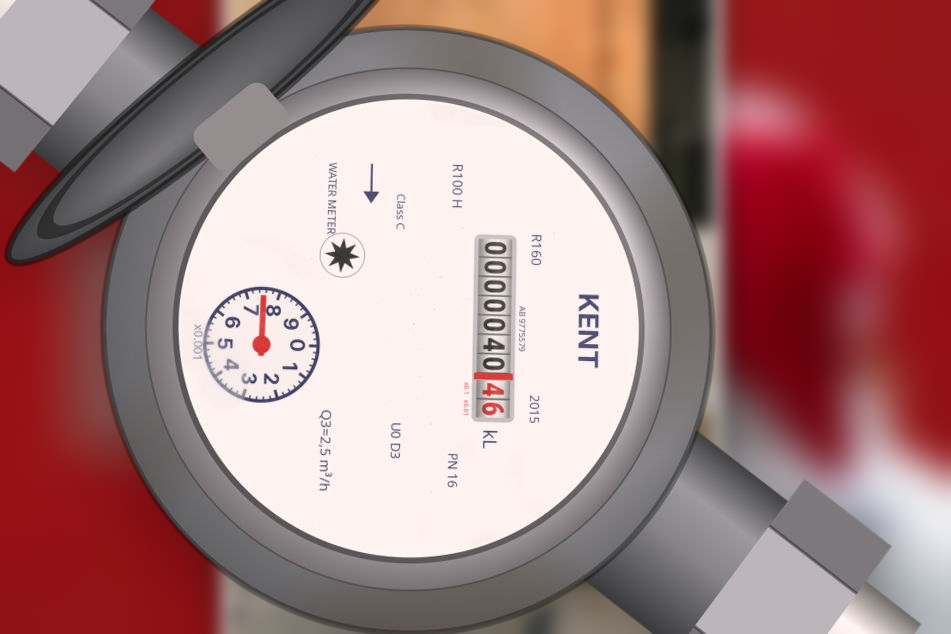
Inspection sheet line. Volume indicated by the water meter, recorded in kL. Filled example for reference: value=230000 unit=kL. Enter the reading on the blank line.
value=40.467 unit=kL
